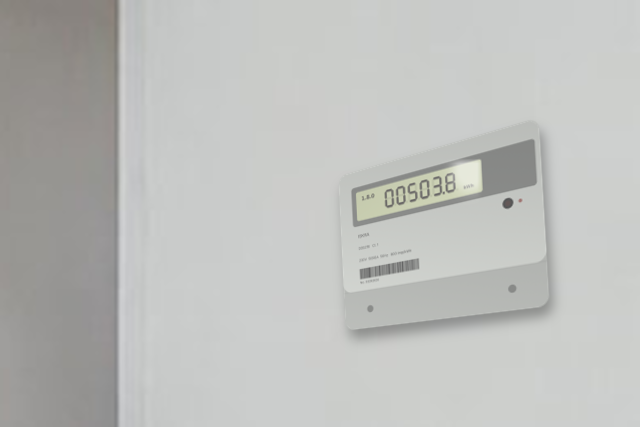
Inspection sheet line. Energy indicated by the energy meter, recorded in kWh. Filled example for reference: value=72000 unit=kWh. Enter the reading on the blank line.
value=503.8 unit=kWh
